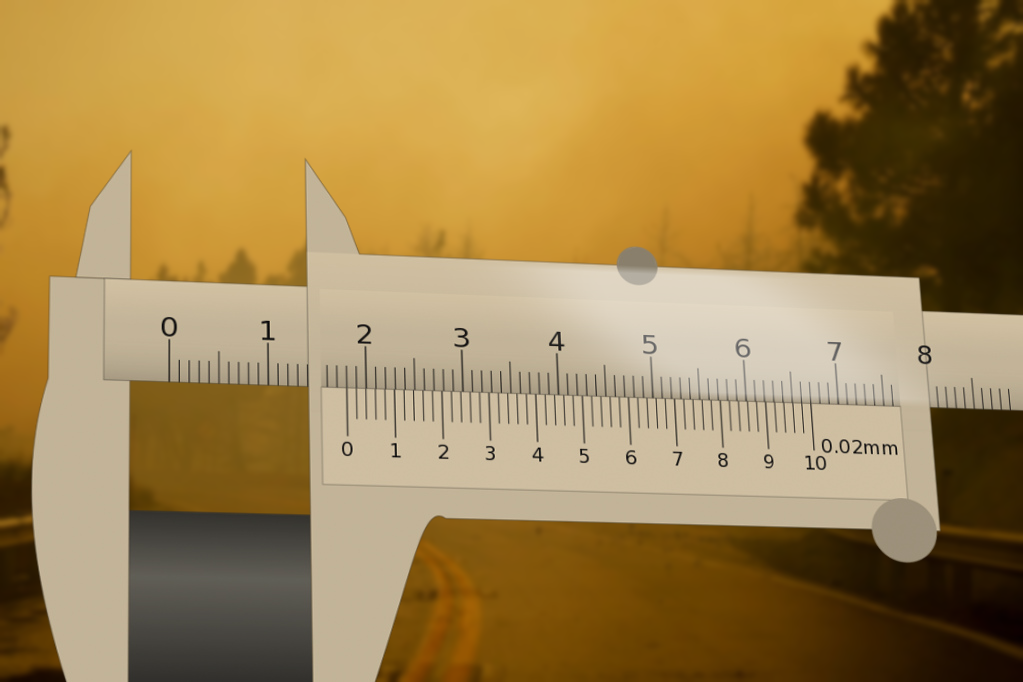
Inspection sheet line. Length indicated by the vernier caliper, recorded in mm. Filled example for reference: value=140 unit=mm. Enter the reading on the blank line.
value=18.0 unit=mm
